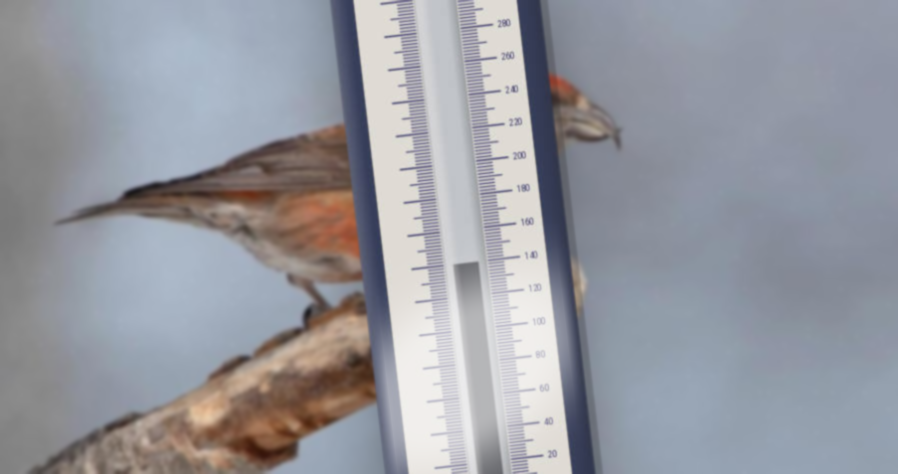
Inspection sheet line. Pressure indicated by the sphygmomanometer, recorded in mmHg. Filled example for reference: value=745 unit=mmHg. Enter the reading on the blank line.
value=140 unit=mmHg
